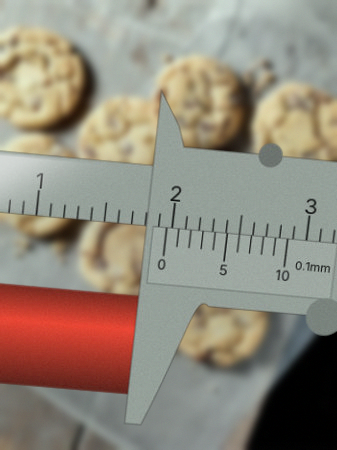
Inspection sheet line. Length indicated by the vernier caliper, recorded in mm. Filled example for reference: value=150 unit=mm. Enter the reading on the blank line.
value=19.6 unit=mm
